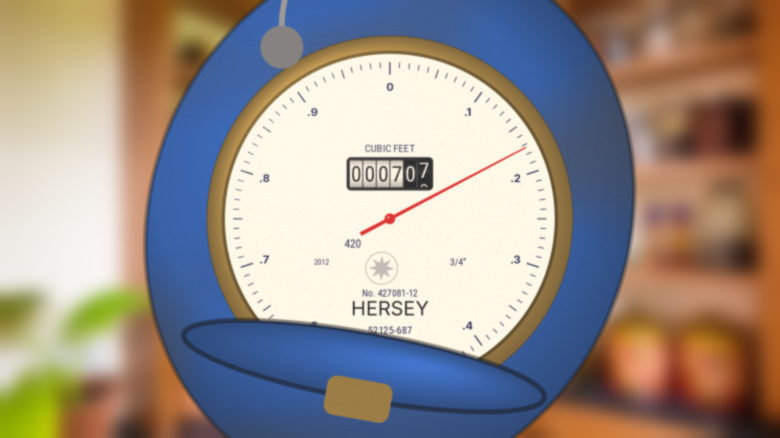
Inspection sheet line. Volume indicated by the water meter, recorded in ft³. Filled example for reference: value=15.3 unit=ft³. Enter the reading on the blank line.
value=707.17 unit=ft³
